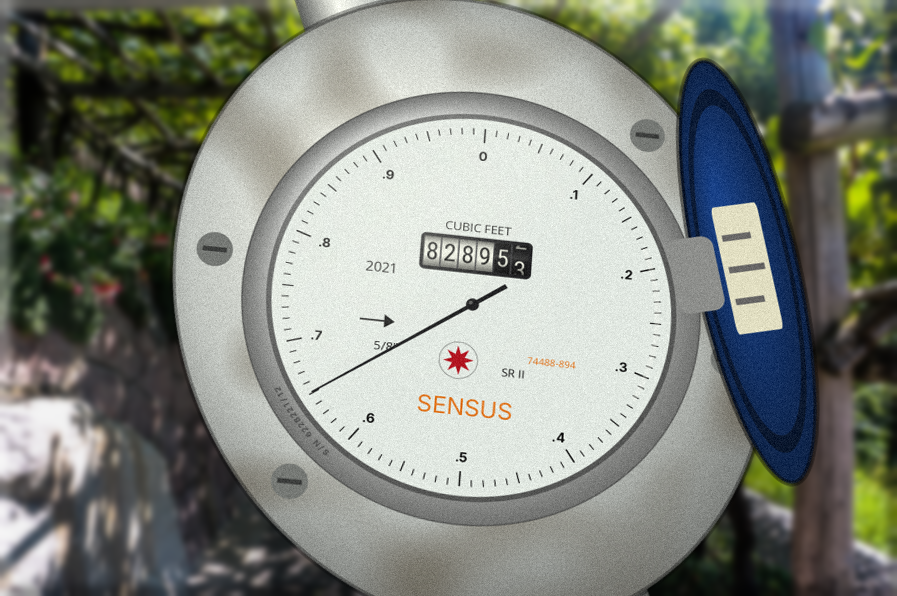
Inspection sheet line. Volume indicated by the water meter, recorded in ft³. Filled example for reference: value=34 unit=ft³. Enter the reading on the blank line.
value=828952.65 unit=ft³
